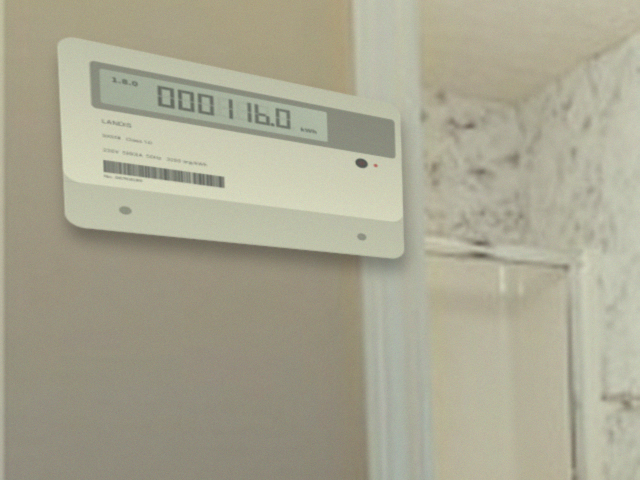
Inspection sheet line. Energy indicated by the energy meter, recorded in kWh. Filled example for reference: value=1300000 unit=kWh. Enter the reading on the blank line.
value=116.0 unit=kWh
